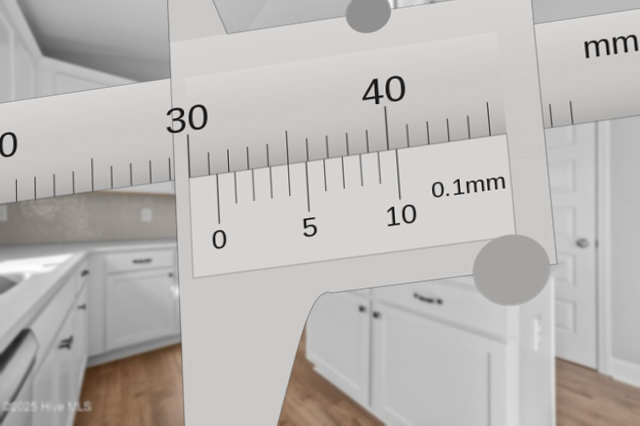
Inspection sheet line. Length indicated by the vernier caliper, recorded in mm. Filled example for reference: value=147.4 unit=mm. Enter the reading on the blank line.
value=31.4 unit=mm
